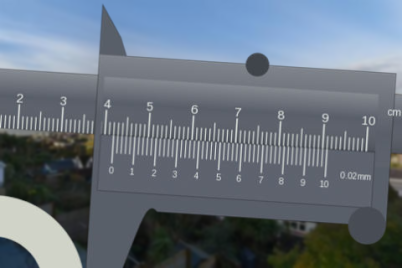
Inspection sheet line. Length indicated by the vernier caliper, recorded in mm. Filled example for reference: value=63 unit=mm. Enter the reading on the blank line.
value=42.0 unit=mm
